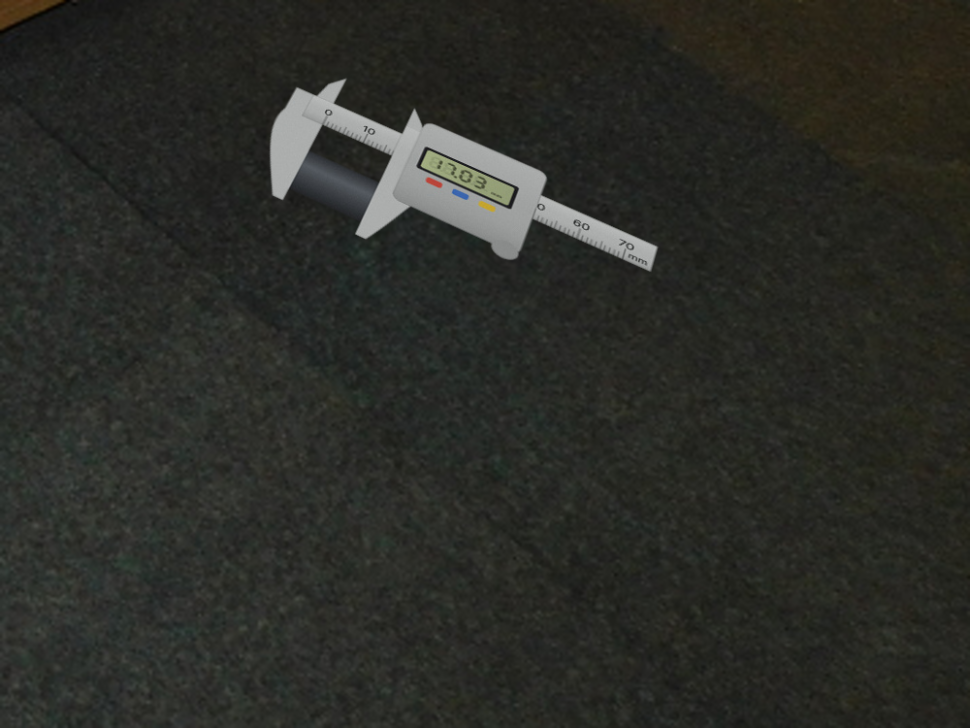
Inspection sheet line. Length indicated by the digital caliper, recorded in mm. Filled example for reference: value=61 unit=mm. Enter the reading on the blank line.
value=17.03 unit=mm
